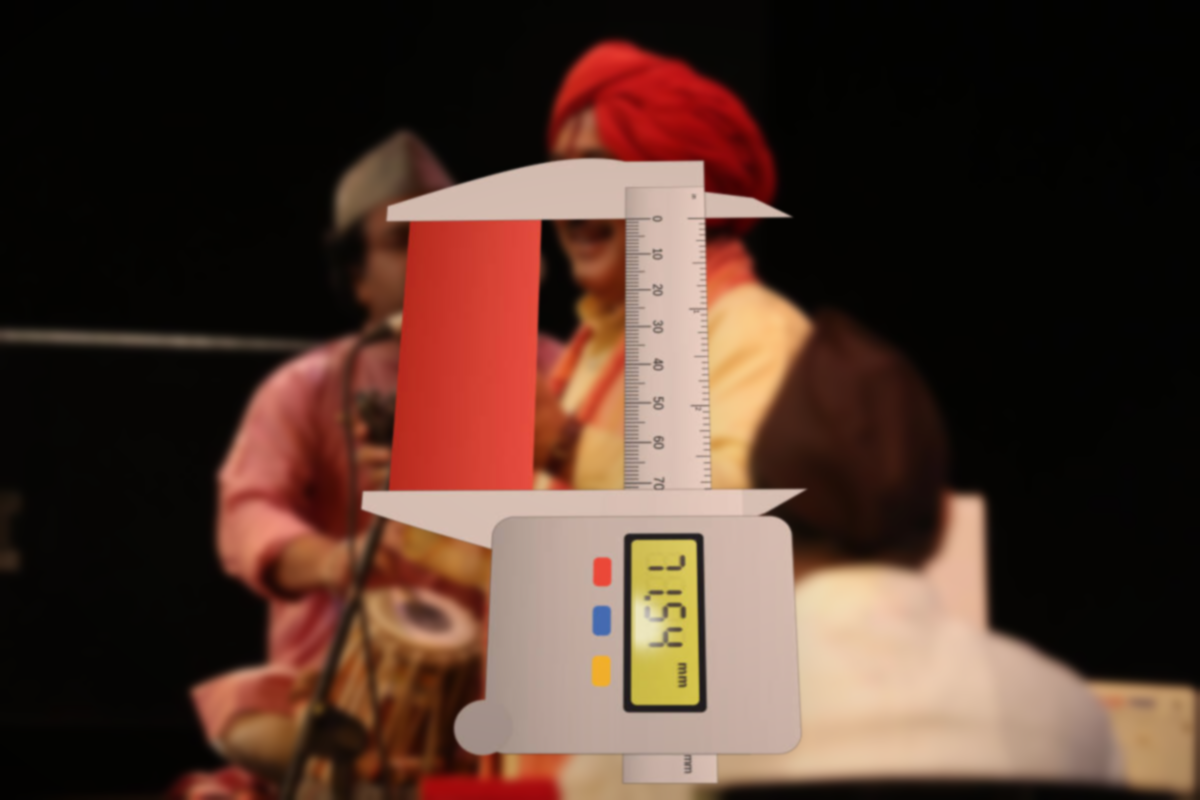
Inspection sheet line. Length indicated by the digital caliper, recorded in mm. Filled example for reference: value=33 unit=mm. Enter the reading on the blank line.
value=71.54 unit=mm
